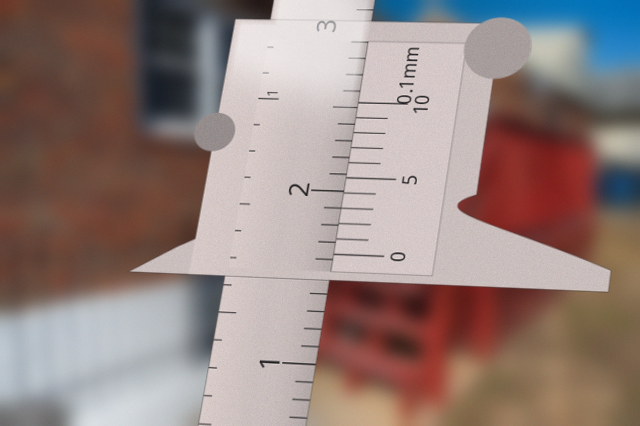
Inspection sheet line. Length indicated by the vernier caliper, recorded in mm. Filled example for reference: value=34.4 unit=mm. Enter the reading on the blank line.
value=16.3 unit=mm
